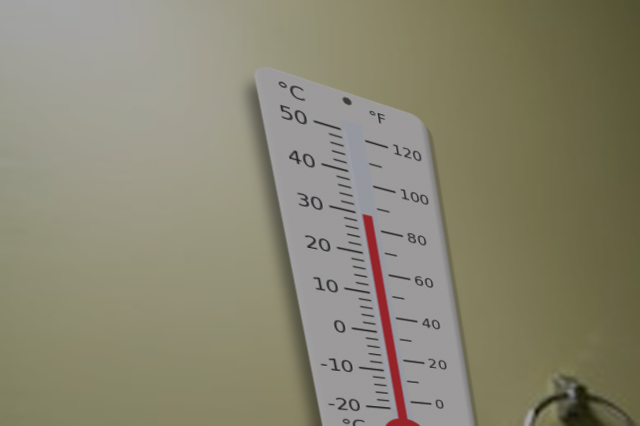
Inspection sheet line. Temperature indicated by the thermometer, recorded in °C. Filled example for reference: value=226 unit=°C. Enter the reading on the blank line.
value=30 unit=°C
